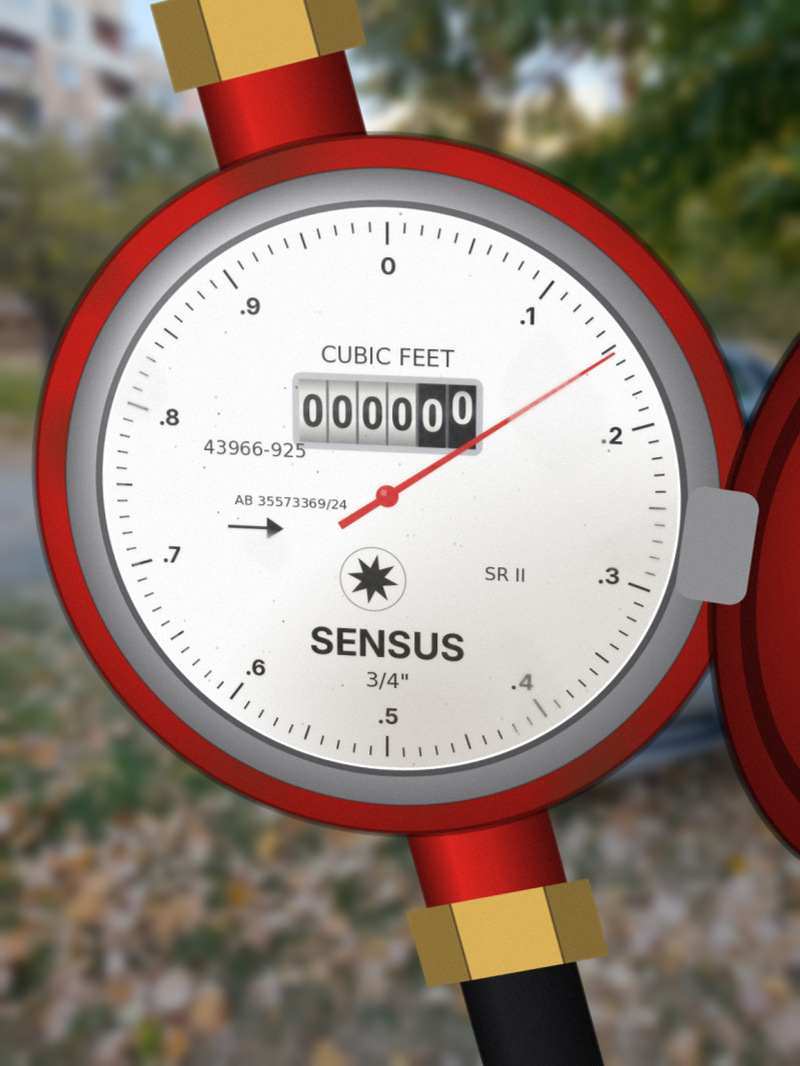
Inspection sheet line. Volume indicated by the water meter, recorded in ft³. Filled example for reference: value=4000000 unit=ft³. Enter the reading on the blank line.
value=0.15 unit=ft³
